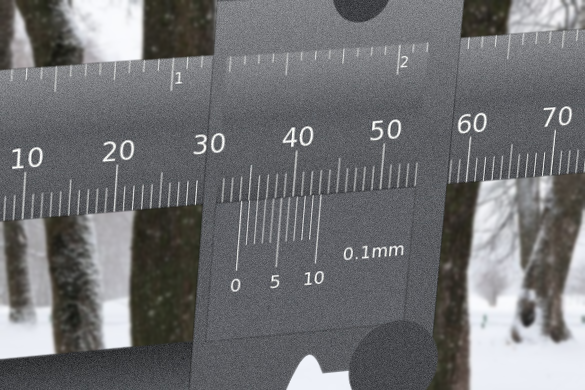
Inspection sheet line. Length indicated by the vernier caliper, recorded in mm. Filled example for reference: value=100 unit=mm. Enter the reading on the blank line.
value=34.2 unit=mm
